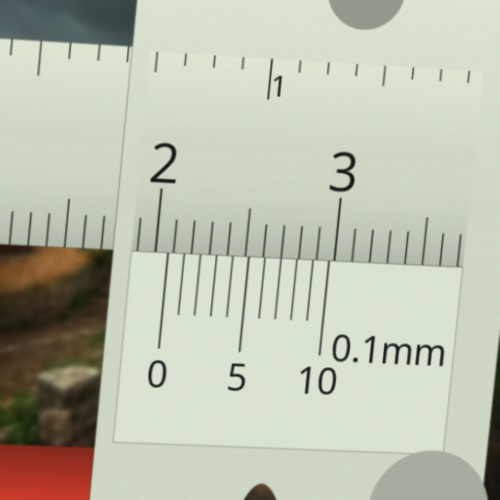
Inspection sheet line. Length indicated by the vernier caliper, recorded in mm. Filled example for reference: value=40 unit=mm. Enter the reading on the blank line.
value=20.7 unit=mm
